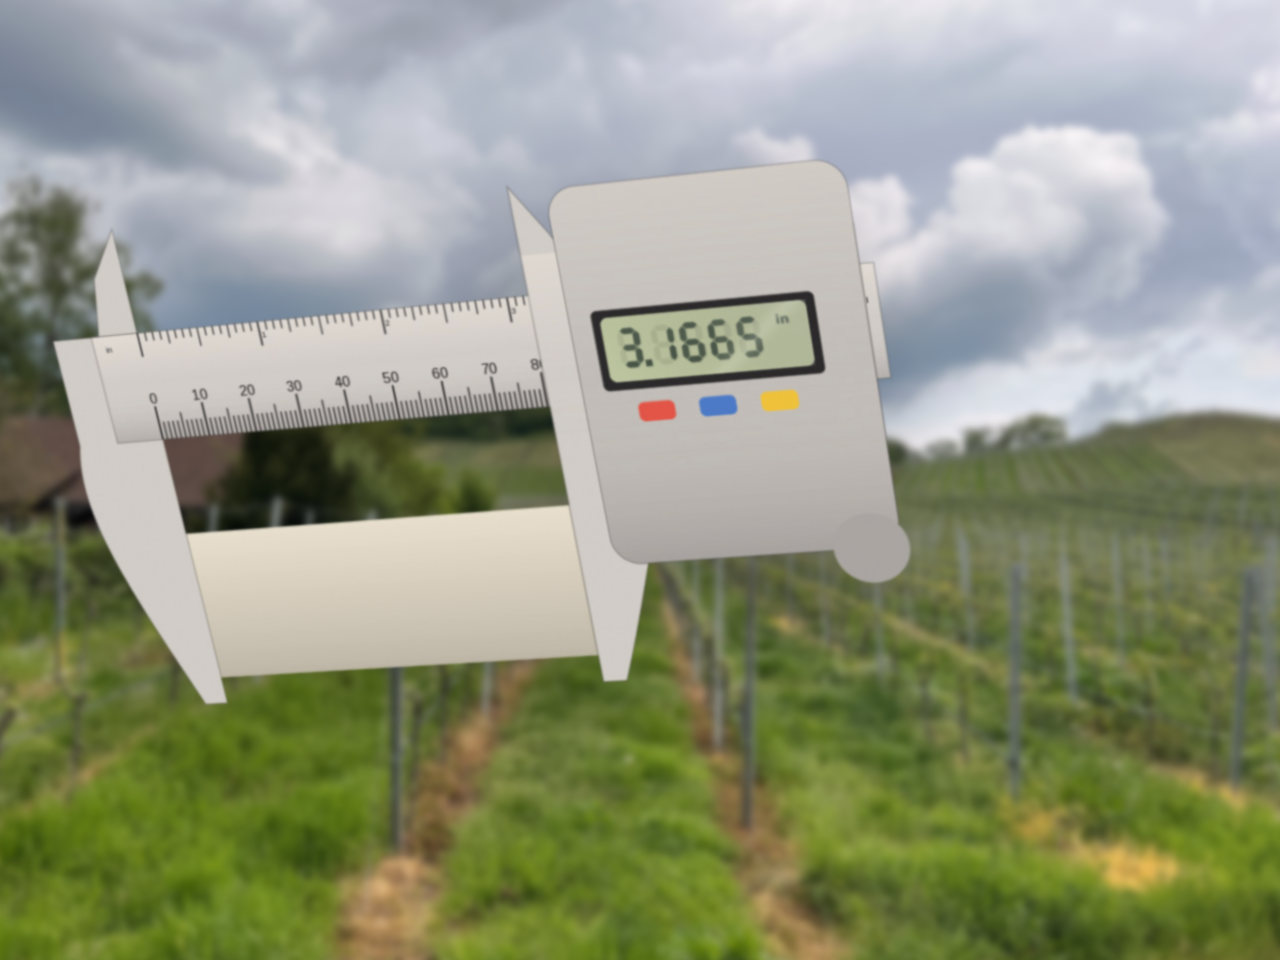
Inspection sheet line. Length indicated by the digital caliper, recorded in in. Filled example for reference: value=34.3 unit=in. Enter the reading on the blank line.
value=3.1665 unit=in
